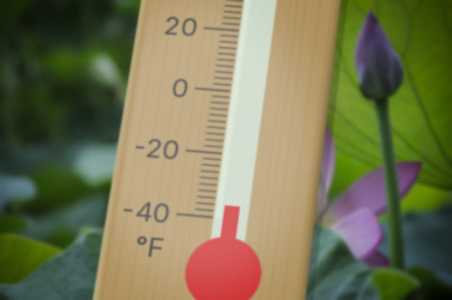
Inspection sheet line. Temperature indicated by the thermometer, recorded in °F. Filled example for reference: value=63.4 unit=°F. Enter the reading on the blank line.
value=-36 unit=°F
